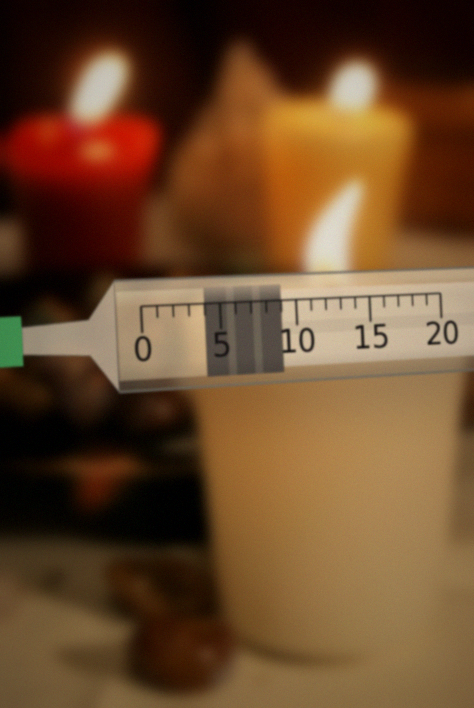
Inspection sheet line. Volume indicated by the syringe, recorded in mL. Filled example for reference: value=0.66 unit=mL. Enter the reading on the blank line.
value=4 unit=mL
